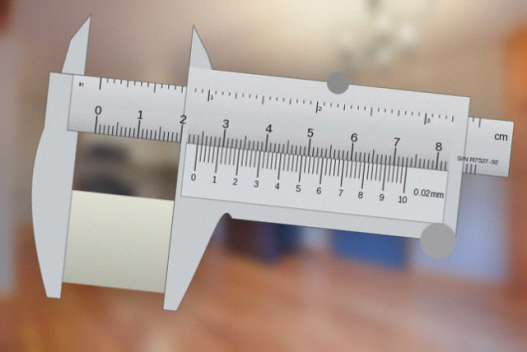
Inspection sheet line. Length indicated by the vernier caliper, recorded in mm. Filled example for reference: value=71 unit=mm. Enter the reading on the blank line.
value=24.0 unit=mm
